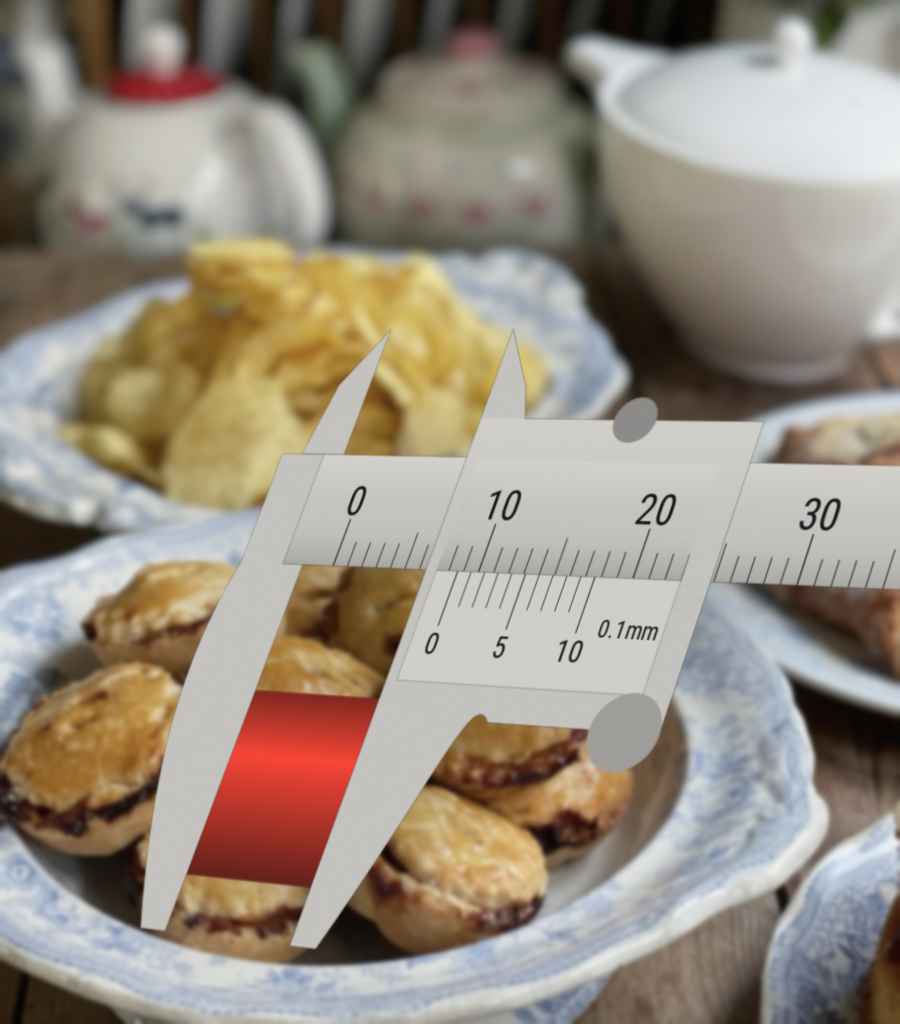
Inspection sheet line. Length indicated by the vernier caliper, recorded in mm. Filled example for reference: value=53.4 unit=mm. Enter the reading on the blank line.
value=8.6 unit=mm
